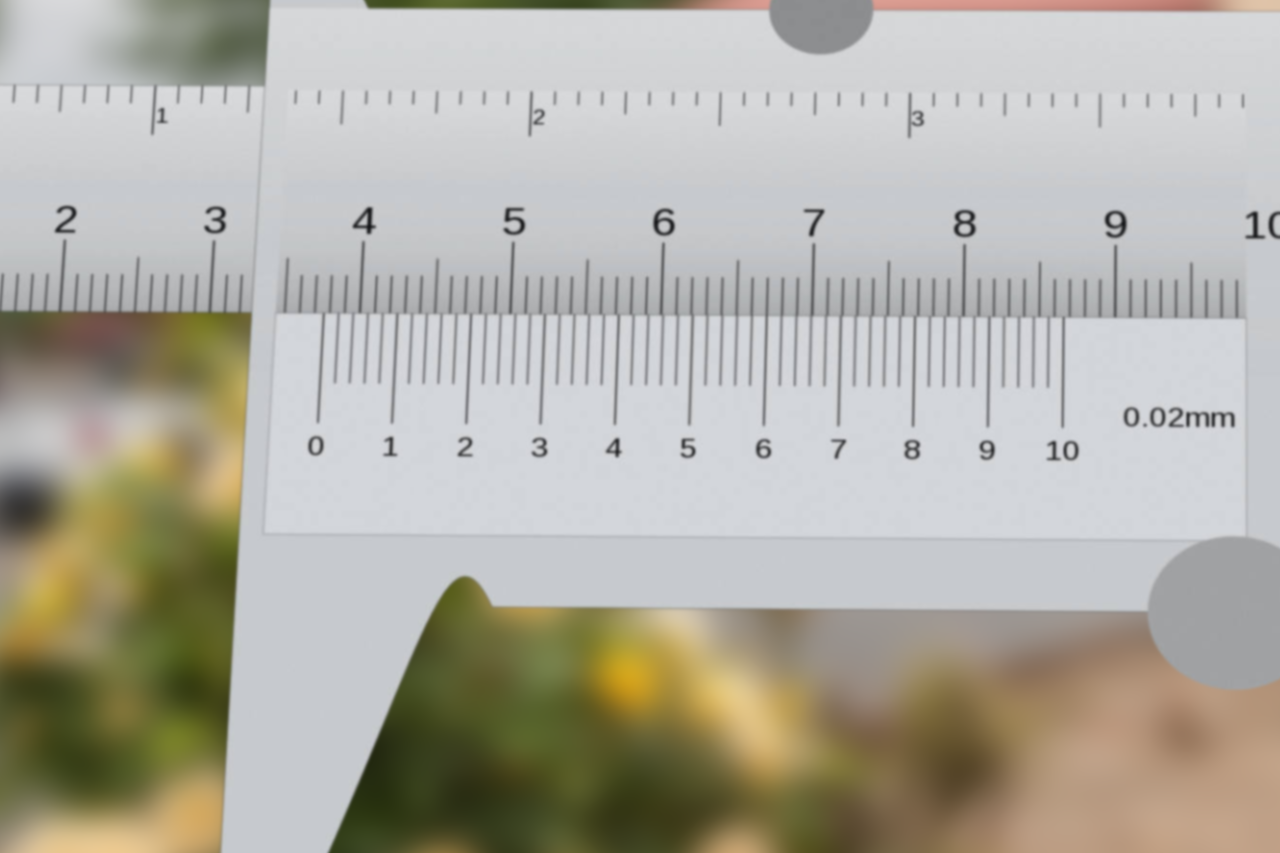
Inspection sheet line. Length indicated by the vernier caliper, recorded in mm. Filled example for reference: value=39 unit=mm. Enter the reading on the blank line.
value=37.6 unit=mm
